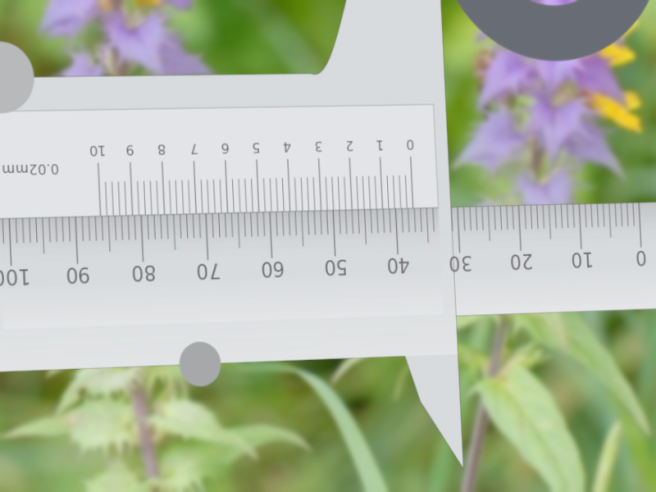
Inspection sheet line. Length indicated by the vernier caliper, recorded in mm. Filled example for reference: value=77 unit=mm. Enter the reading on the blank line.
value=37.2 unit=mm
